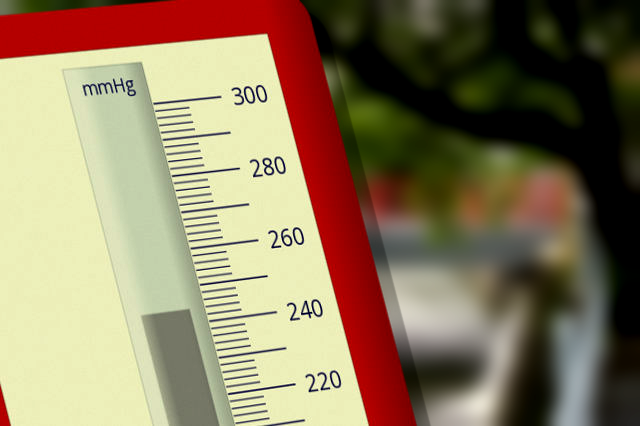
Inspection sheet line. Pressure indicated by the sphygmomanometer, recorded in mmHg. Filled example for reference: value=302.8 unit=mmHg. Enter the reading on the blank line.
value=244 unit=mmHg
